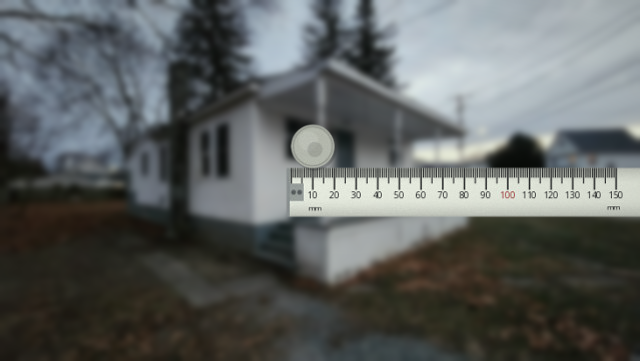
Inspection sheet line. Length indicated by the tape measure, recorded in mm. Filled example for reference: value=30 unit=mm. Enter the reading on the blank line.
value=20 unit=mm
